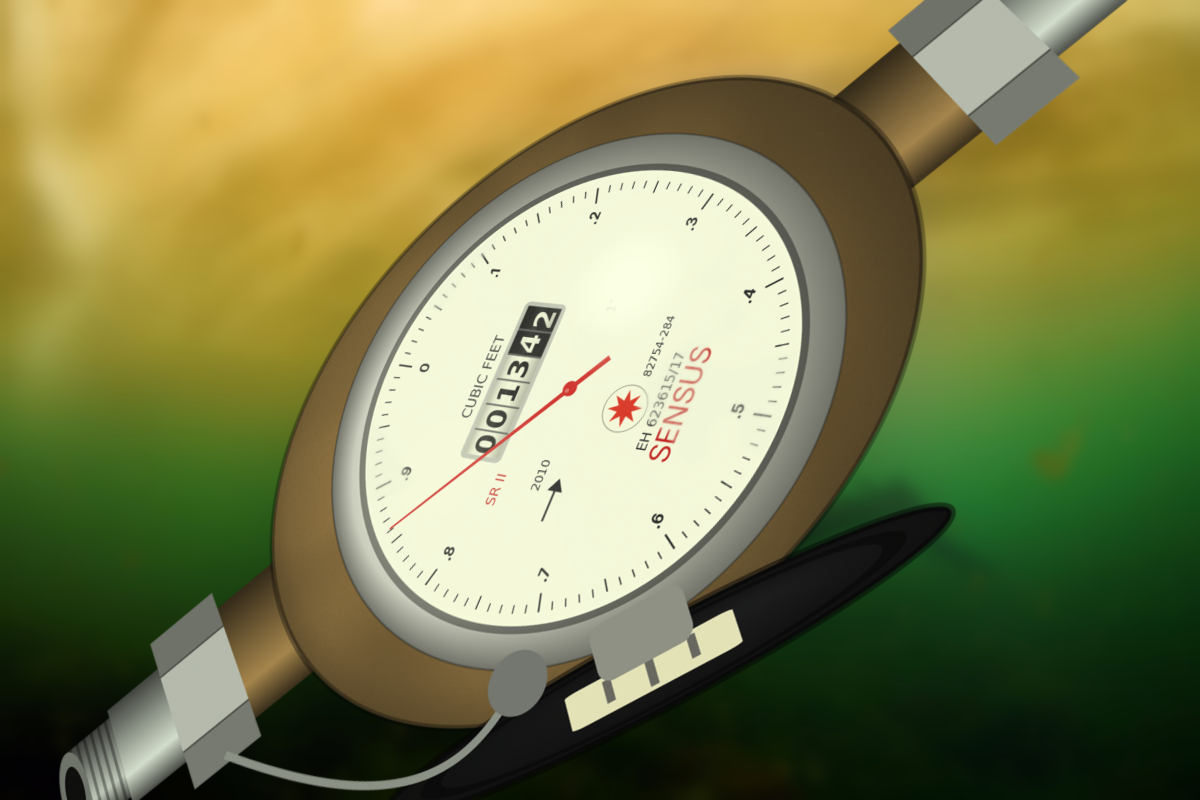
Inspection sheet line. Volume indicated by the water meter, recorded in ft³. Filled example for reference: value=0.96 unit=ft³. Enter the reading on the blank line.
value=1341.86 unit=ft³
